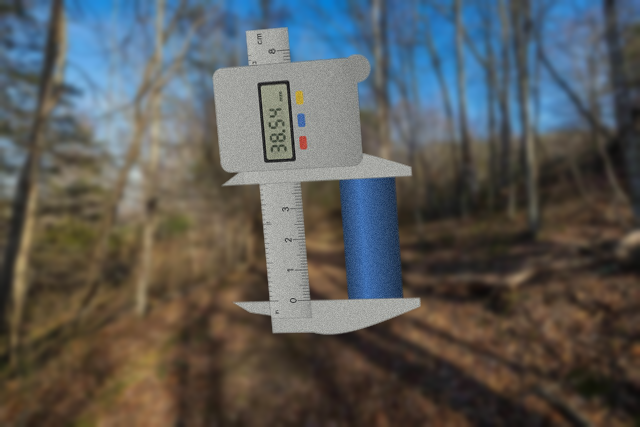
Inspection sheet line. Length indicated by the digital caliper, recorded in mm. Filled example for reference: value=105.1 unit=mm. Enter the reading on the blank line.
value=38.54 unit=mm
